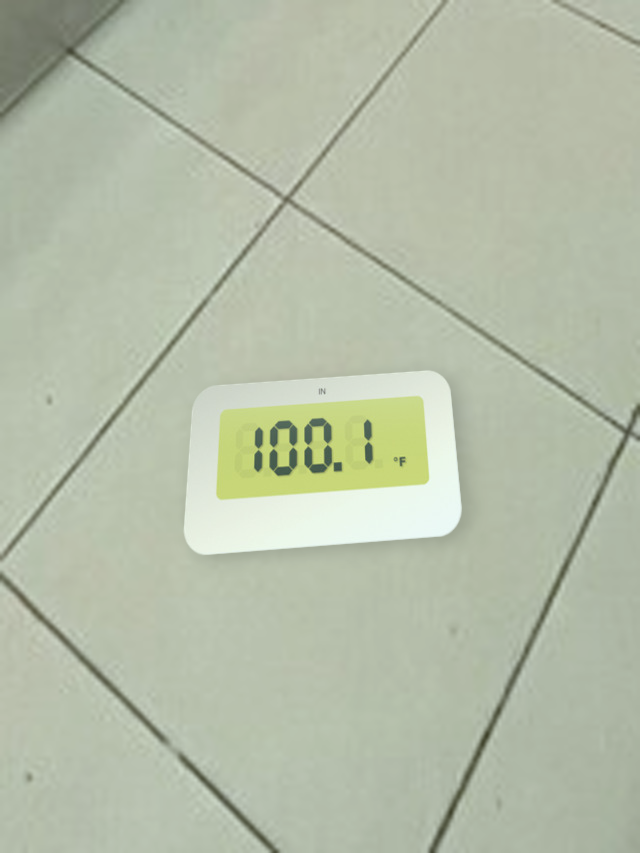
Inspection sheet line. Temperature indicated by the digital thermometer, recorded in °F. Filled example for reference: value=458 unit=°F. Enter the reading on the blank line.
value=100.1 unit=°F
